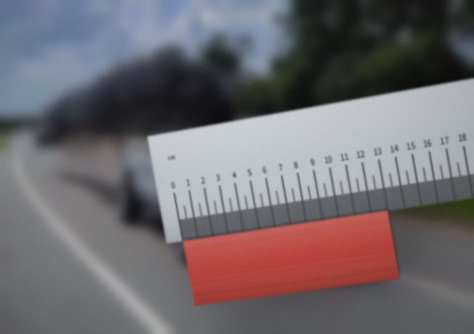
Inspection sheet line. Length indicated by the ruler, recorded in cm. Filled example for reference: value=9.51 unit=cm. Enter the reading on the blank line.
value=13 unit=cm
